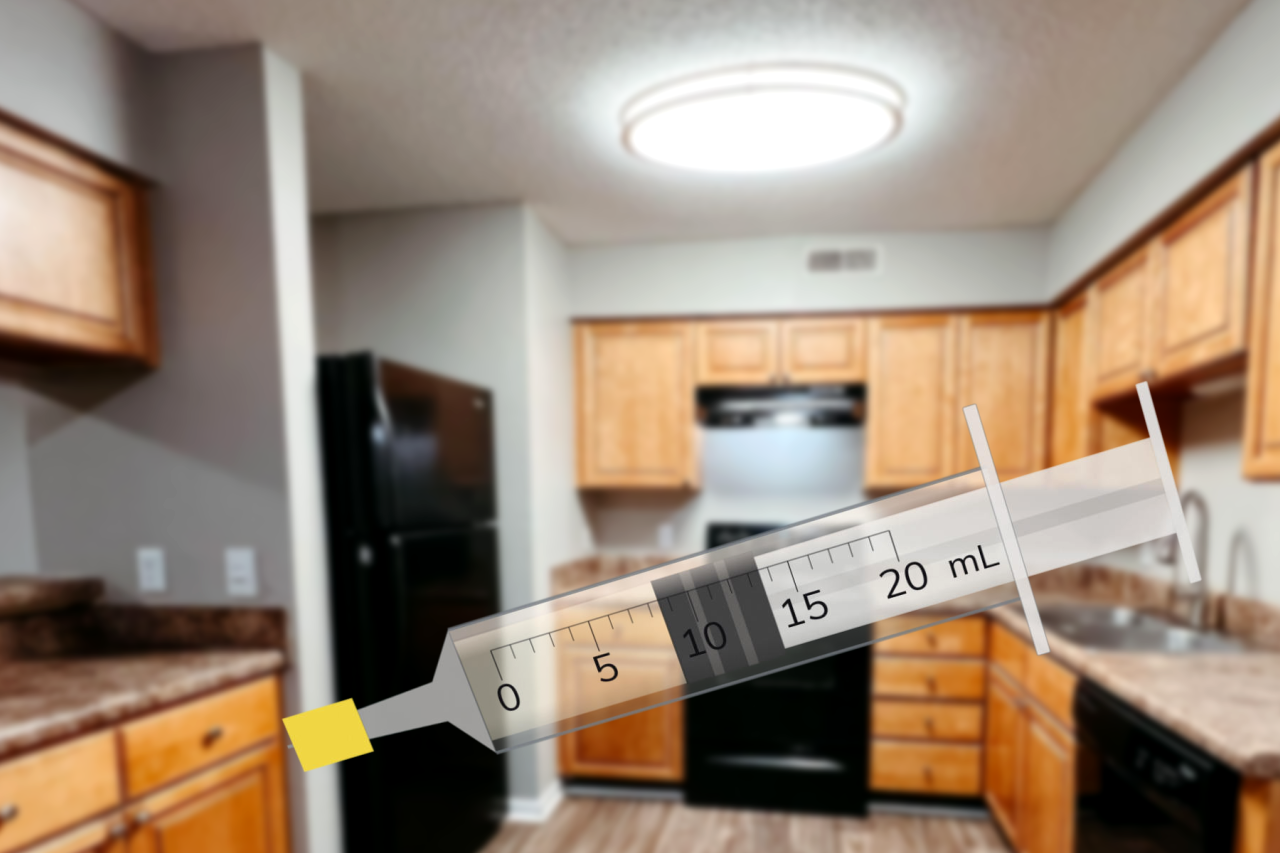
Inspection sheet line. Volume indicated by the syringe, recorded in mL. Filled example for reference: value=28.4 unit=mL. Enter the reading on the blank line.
value=8.5 unit=mL
